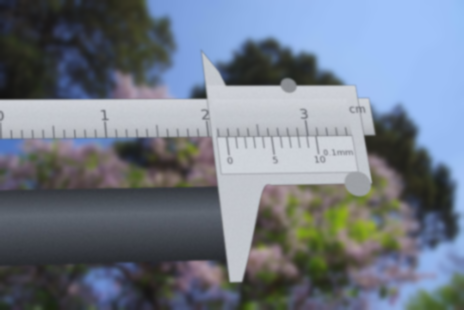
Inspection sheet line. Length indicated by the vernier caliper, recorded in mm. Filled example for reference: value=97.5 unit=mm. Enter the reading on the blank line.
value=21.8 unit=mm
